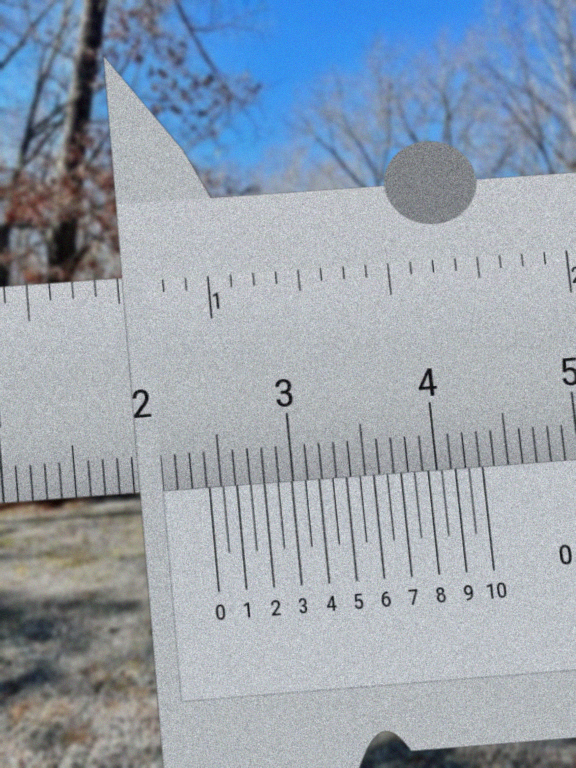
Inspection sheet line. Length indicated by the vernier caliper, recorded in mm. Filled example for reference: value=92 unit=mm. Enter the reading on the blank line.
value=24.2 unit=mm
